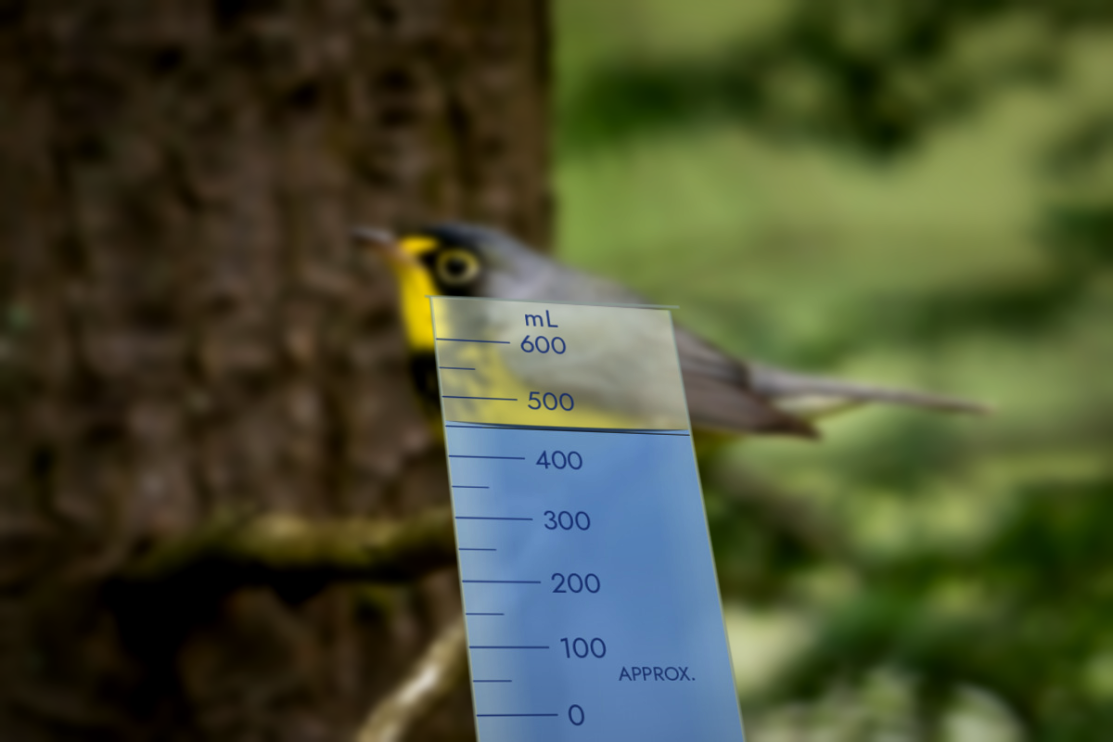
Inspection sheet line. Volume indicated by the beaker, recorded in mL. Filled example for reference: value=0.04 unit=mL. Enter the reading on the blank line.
value=450 unit=mL
